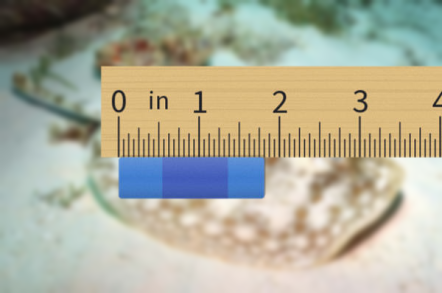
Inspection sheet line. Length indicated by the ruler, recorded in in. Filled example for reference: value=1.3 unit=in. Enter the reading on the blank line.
value=1.8125 unit=in
